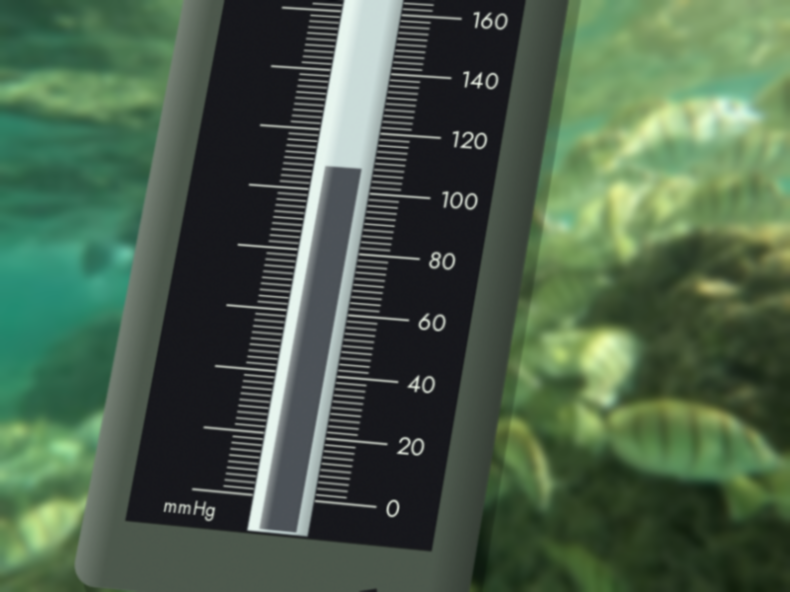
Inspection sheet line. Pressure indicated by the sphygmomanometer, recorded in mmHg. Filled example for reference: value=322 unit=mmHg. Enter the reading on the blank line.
value=108 unit=mmHg
